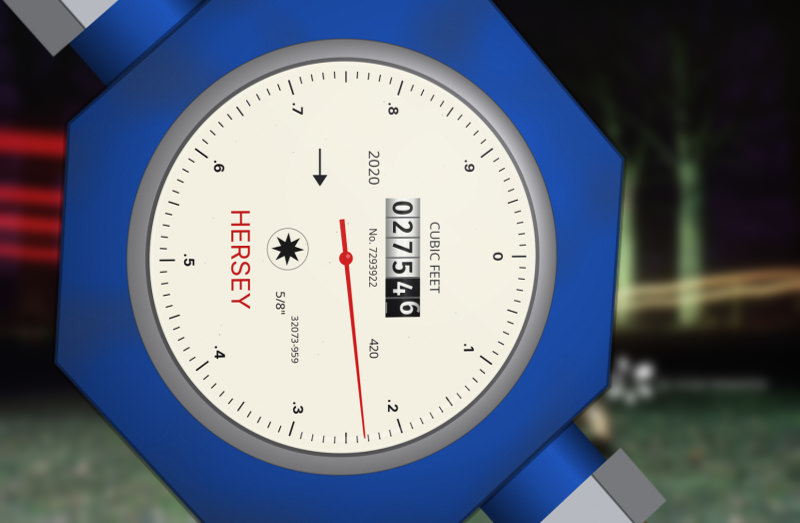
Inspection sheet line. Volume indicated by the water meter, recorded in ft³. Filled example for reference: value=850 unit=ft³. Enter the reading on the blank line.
value=27546.23 unit=ft³
